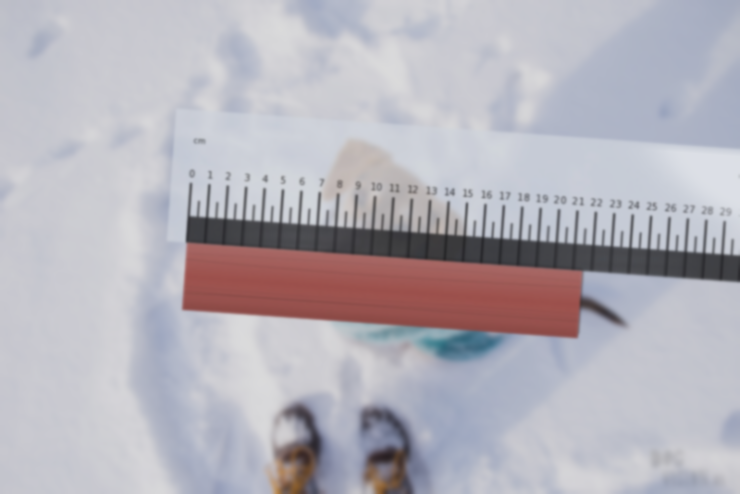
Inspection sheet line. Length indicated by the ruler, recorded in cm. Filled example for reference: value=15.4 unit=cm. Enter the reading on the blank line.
value=21.5 unit=cm
